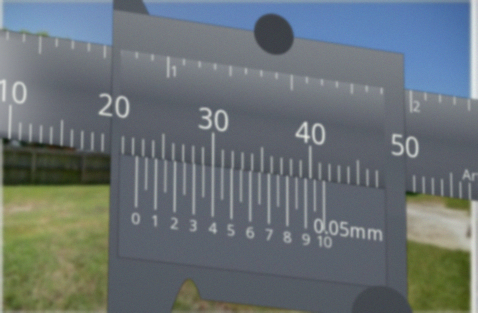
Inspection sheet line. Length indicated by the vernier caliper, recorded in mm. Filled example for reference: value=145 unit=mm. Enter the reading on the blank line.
value=22.4 unit=mm
